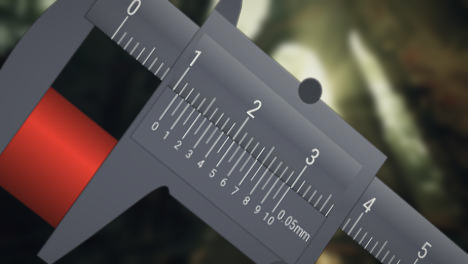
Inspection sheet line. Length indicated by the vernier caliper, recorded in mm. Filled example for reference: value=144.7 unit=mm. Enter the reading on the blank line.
value=10.8 unit=mm
